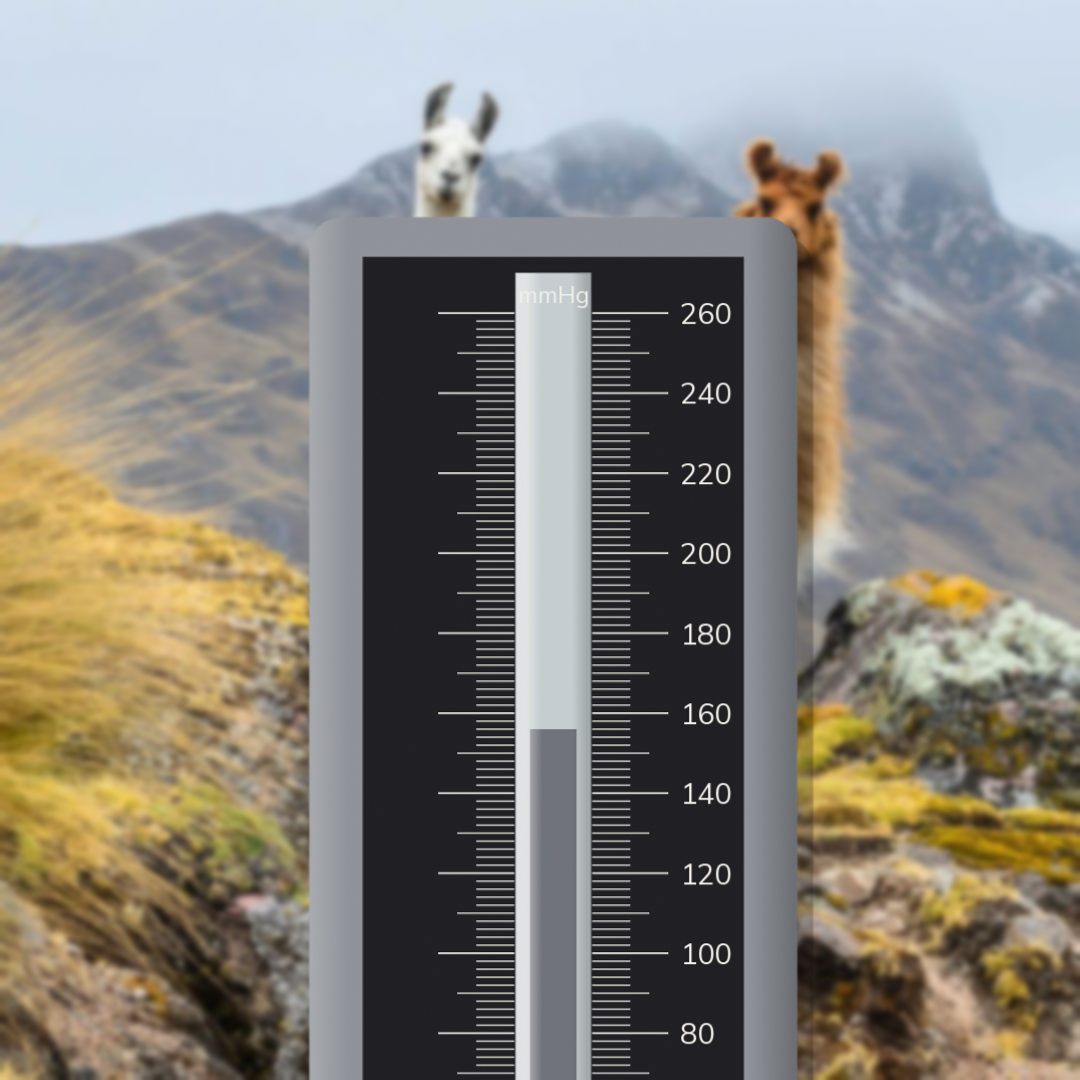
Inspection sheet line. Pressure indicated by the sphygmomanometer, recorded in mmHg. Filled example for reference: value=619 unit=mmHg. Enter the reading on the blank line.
value=156 unit=mmHg
